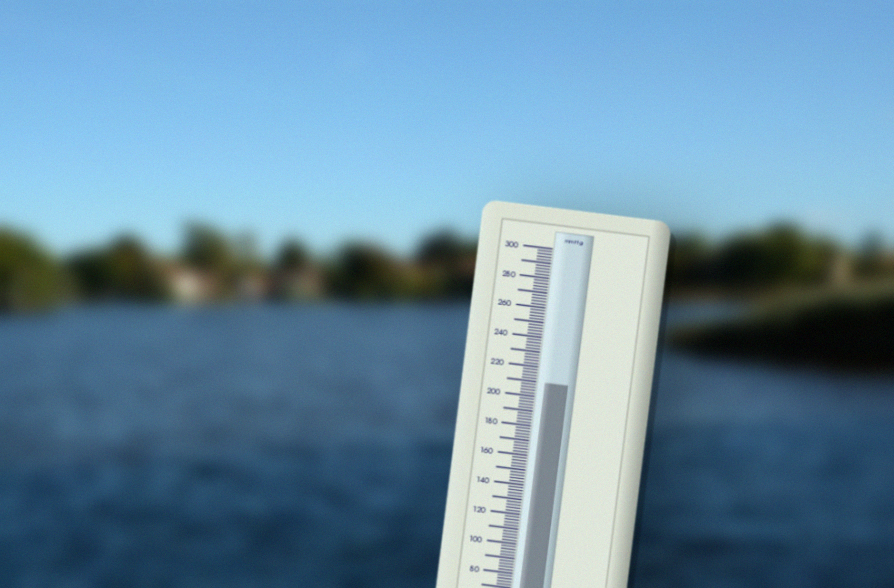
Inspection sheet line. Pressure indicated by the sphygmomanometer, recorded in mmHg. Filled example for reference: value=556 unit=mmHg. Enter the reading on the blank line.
value=210 unit=mmHg
